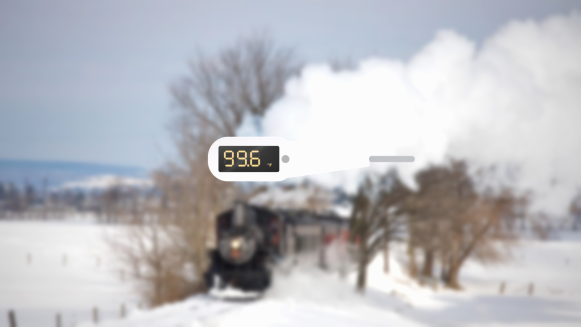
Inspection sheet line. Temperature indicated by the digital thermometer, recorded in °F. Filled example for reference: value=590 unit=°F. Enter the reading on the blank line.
value=99.6 unit=°F
